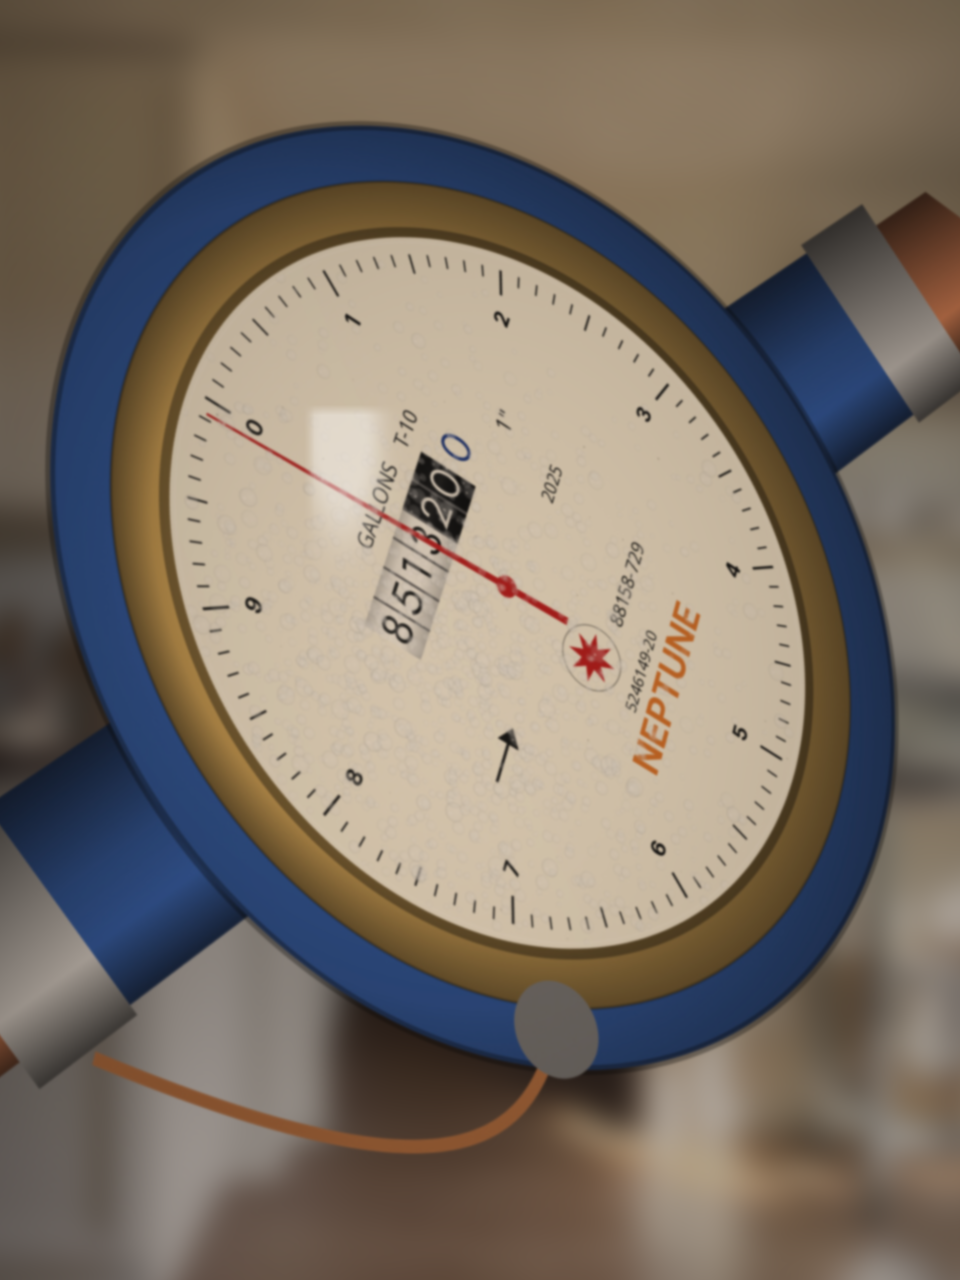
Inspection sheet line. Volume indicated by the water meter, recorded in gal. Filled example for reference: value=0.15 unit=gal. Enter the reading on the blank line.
value=8513199.9 unit=gal
